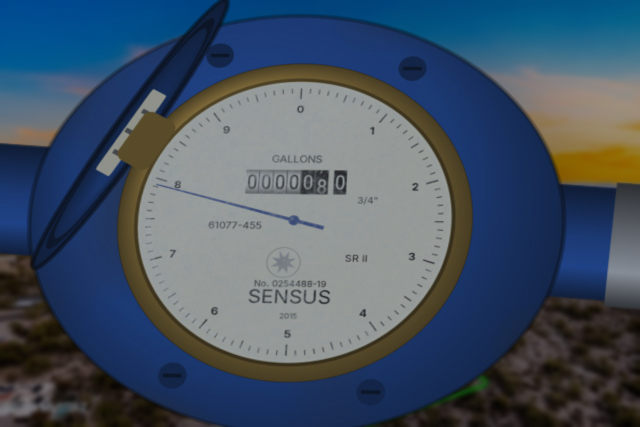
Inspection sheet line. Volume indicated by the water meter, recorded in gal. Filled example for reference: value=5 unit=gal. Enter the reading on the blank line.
value=77.9 unit=gal
